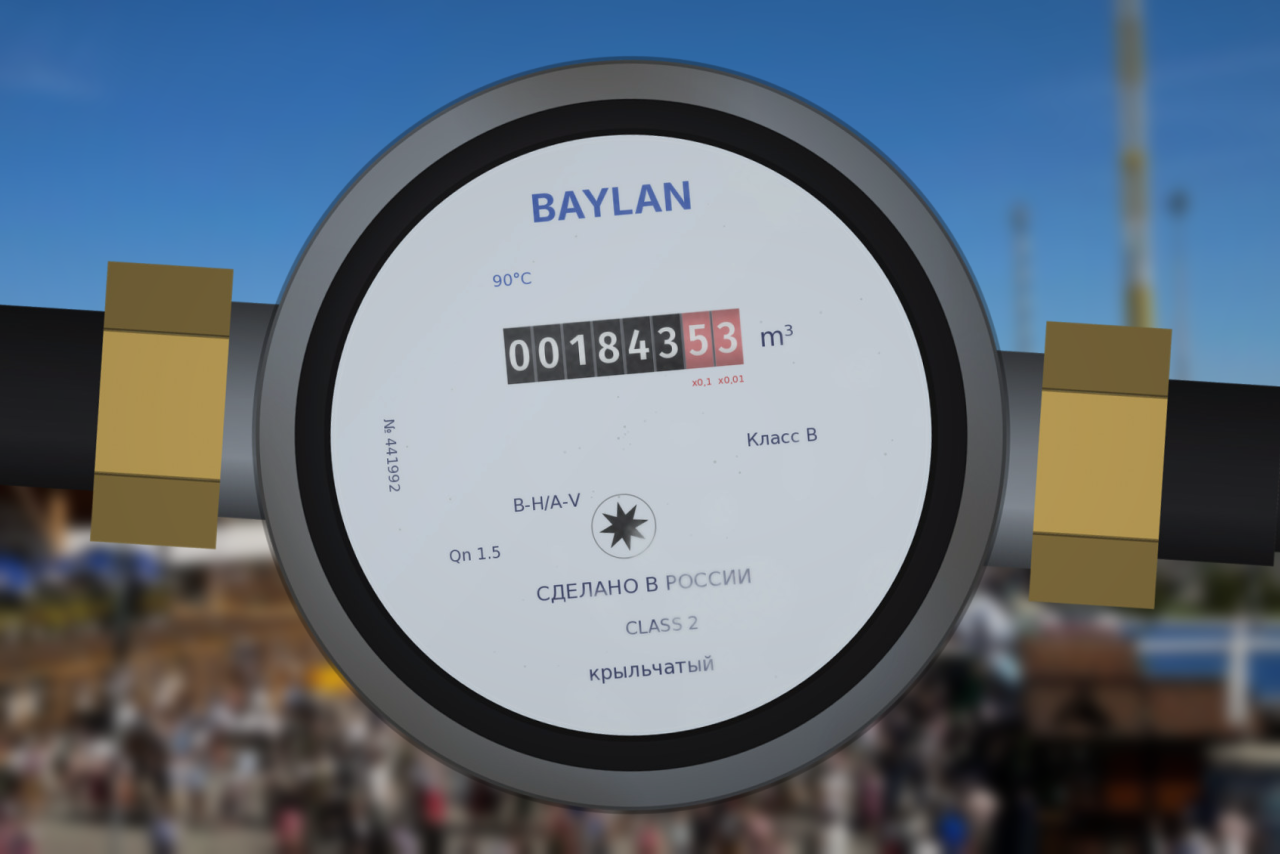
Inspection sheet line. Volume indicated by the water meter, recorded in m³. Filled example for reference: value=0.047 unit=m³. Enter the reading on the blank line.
value=1843.53 unit=m³
